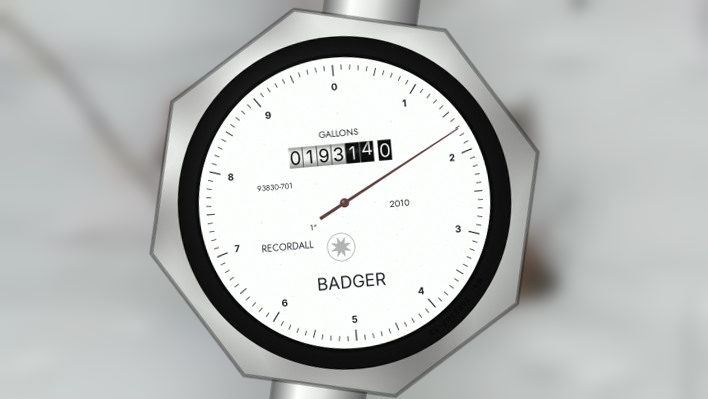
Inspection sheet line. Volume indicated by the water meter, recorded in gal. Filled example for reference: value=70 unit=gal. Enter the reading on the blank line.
value=193141.7 unit=gal
